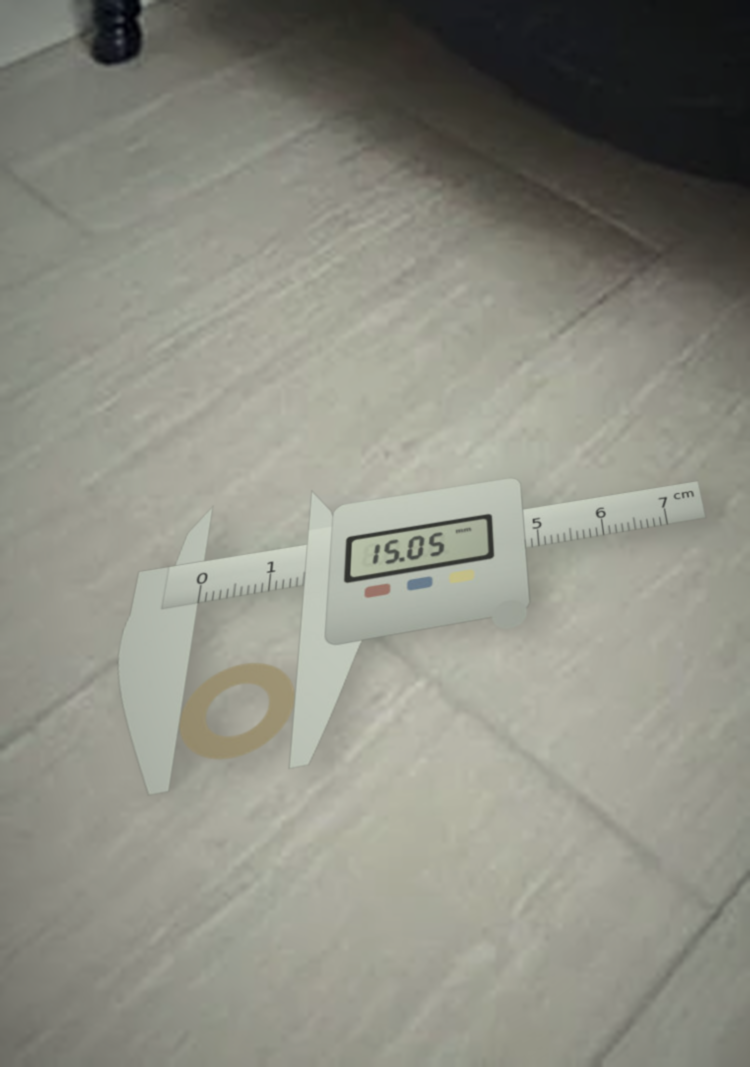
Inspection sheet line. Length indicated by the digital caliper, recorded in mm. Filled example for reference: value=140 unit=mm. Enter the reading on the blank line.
value=15.05 unit=mm
